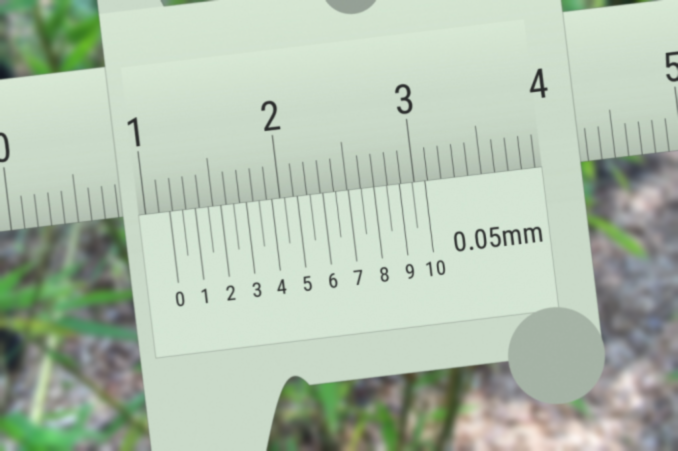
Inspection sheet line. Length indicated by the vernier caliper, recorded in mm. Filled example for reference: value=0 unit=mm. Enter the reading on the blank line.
value=11.8 unit=mm
